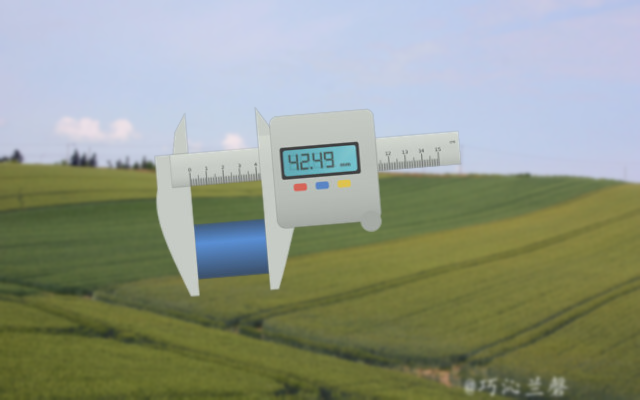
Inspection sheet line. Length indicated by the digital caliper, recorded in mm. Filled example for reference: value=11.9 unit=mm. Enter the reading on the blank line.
value=42.49 unit=mm
